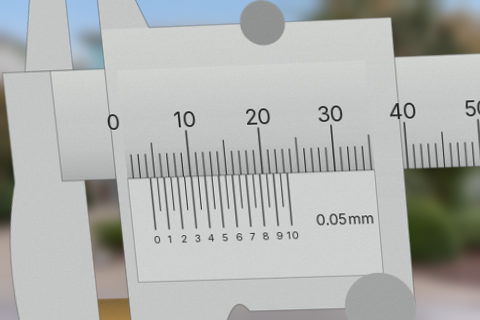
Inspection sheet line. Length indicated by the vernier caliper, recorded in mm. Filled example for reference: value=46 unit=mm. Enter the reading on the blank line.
value=4.4 unit=mm
